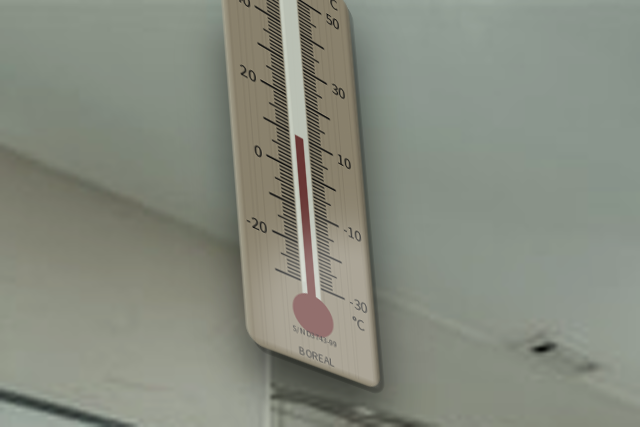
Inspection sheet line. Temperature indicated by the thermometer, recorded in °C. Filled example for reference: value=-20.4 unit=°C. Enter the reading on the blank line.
value=10 unit=°C
